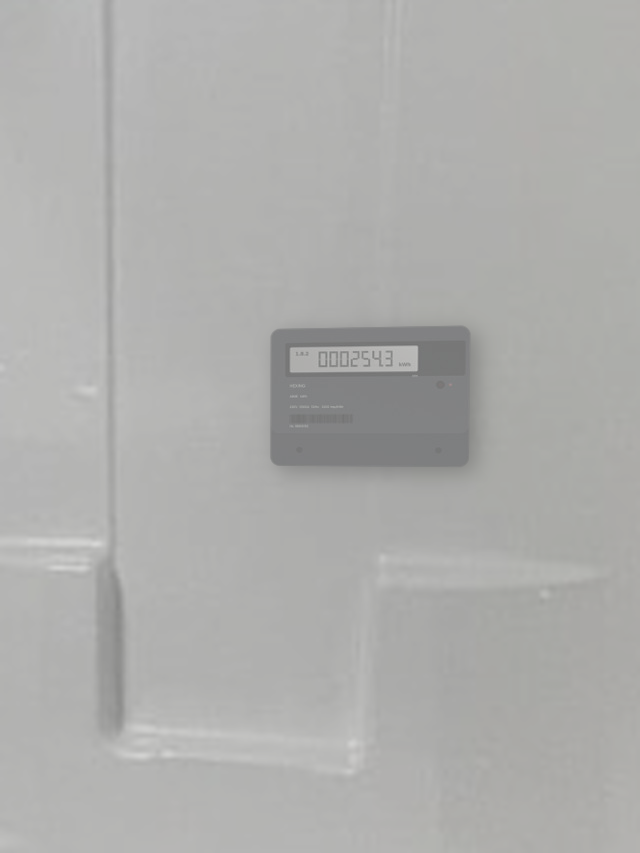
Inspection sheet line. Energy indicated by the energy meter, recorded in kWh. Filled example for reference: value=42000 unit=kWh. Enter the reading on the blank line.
value=254.3 unit=kWh
